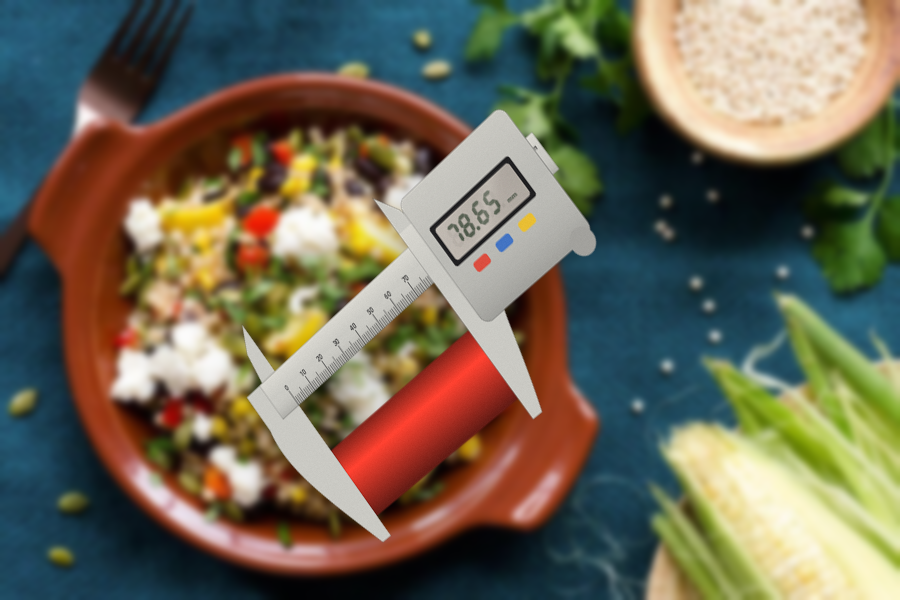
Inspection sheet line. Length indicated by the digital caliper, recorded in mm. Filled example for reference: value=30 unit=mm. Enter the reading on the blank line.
value=78.65 unit=mm
